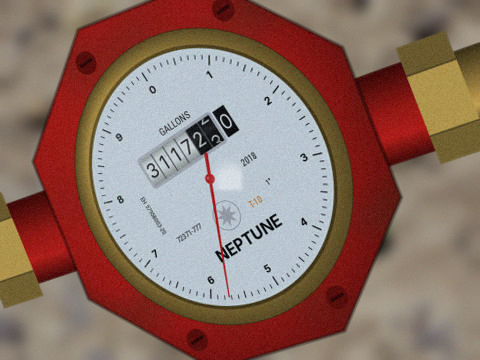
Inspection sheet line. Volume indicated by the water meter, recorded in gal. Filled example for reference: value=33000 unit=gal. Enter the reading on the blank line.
value=3117225.7 unit=gal
